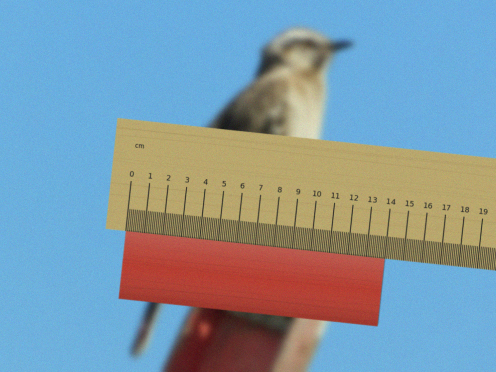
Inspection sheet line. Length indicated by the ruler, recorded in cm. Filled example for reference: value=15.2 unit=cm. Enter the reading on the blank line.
value=14 unit=cm
